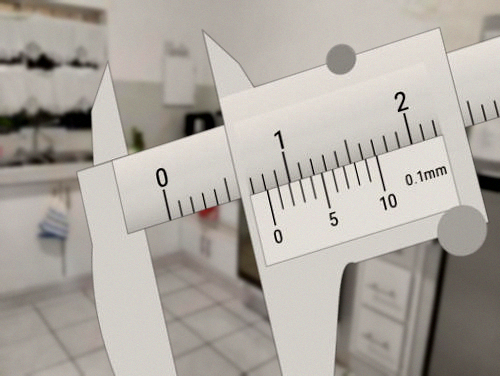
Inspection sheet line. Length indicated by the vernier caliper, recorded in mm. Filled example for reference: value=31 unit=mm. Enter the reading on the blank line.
value=8.1 unit=mm
